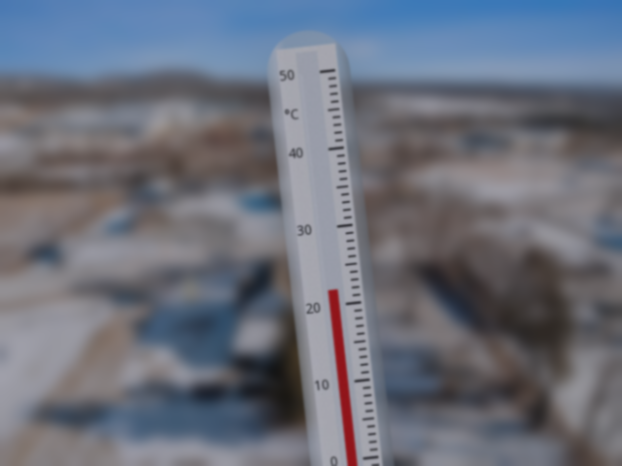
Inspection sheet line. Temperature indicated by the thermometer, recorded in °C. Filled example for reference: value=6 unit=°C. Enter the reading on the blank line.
value=22 unit=°C
